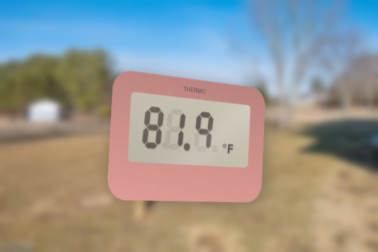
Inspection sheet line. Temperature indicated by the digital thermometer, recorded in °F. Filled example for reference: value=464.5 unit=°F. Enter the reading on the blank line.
value=81.9 unit=°F
